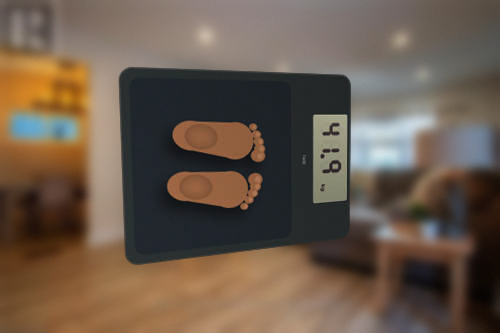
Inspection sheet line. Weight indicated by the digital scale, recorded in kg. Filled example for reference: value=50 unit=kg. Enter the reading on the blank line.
value=41.9 unit=kg
